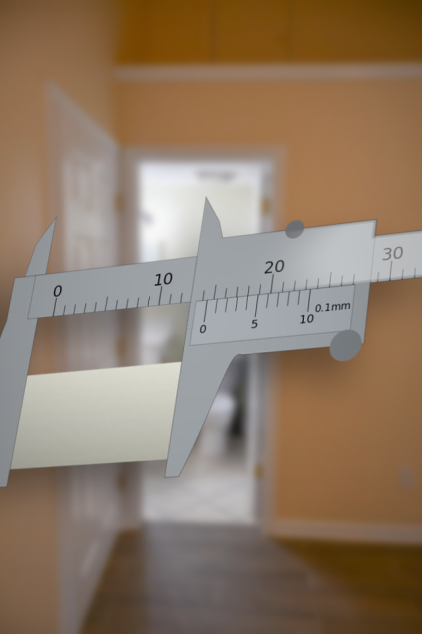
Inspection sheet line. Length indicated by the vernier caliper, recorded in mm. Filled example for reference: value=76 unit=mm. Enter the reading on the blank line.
value=14.4 unit=mm
